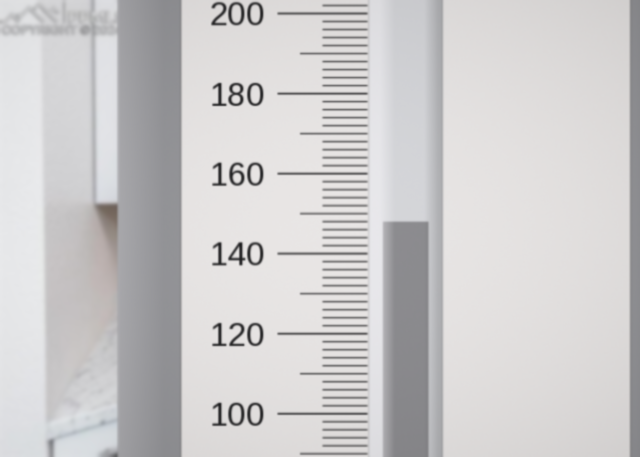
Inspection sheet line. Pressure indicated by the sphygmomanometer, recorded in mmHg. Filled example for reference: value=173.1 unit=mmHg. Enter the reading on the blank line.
value=148 unit=mmHg
